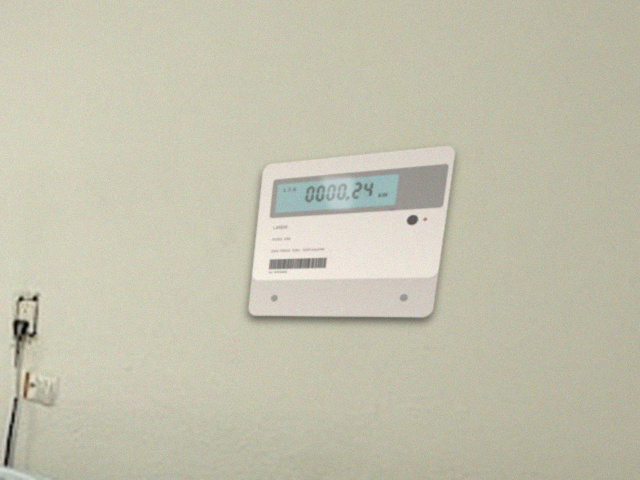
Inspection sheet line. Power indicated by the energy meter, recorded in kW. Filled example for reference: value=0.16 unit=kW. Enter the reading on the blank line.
value=0.24 unit=kW
